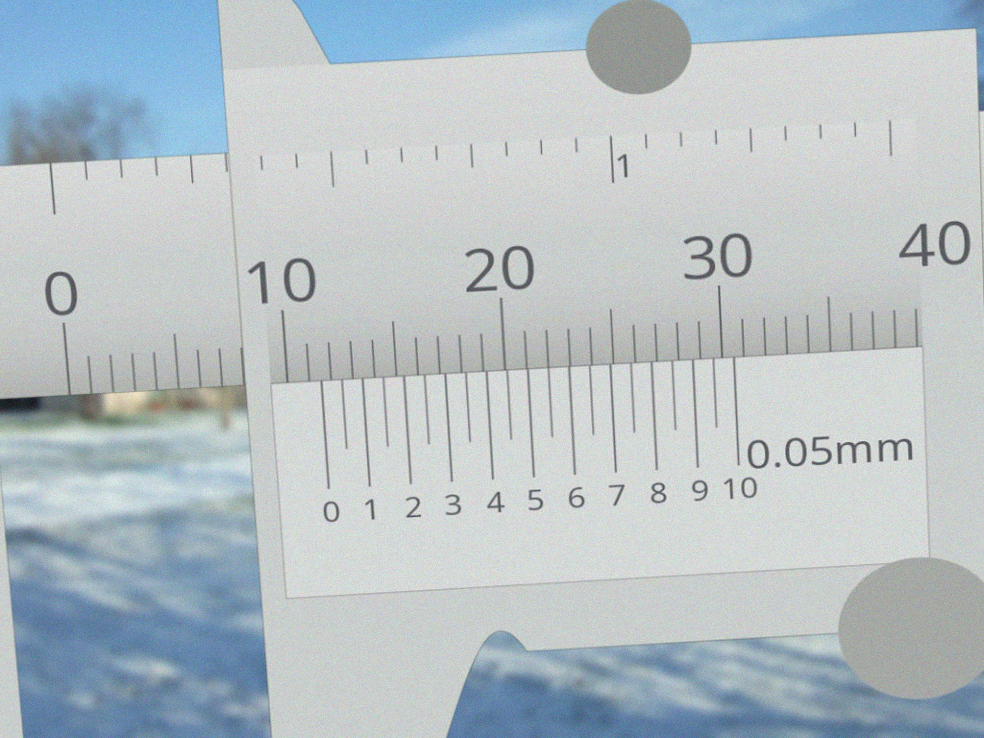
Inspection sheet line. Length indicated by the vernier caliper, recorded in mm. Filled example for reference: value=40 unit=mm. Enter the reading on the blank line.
value=11.55 unit=mm
